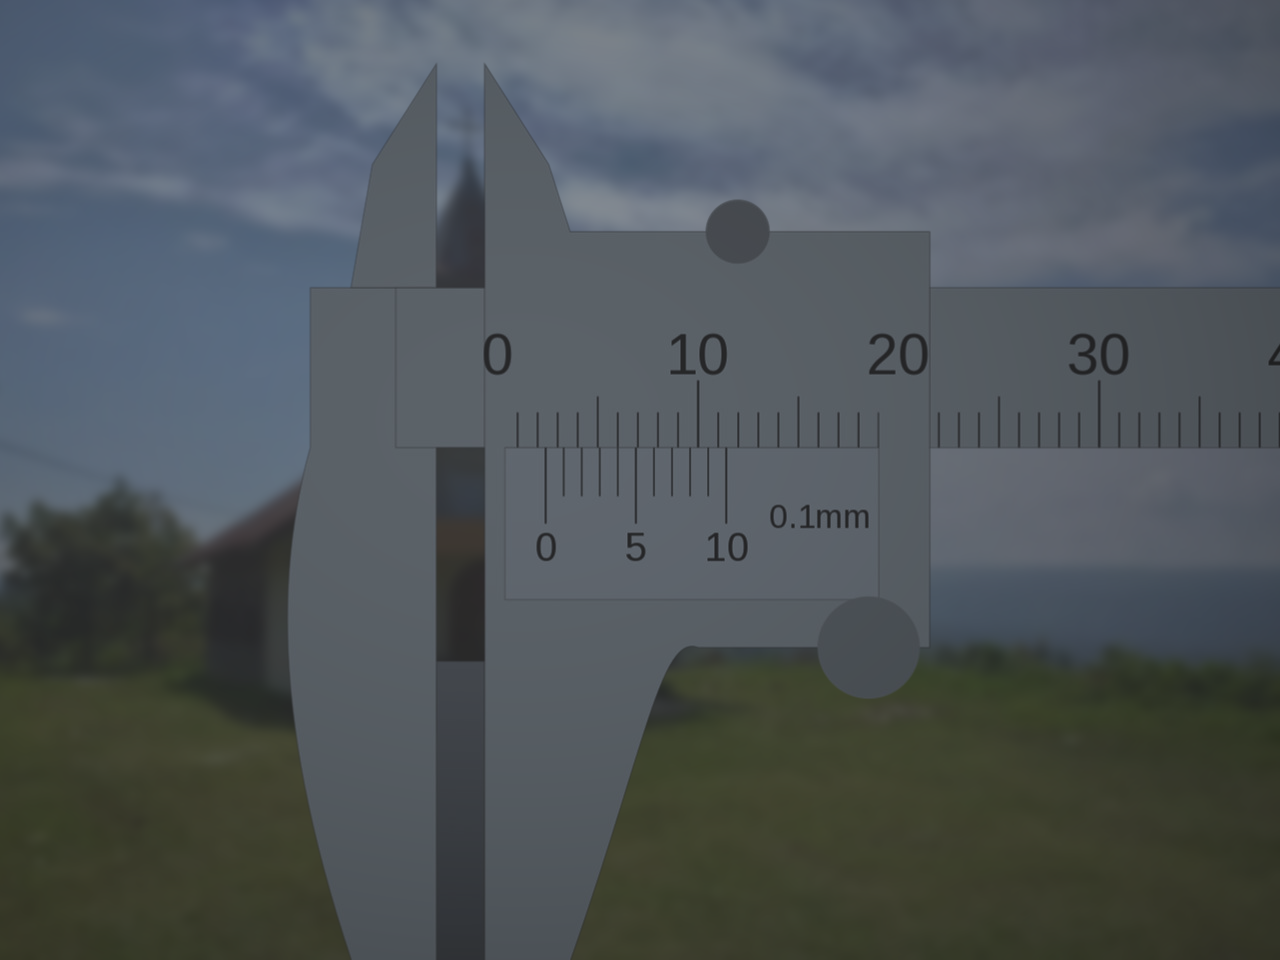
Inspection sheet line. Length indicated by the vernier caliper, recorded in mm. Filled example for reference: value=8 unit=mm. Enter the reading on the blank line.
value=2.4 unit=mm
